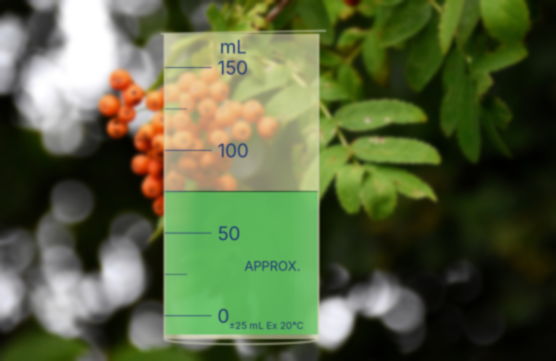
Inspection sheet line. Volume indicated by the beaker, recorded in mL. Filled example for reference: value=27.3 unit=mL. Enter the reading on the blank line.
value=75 unit=mL
